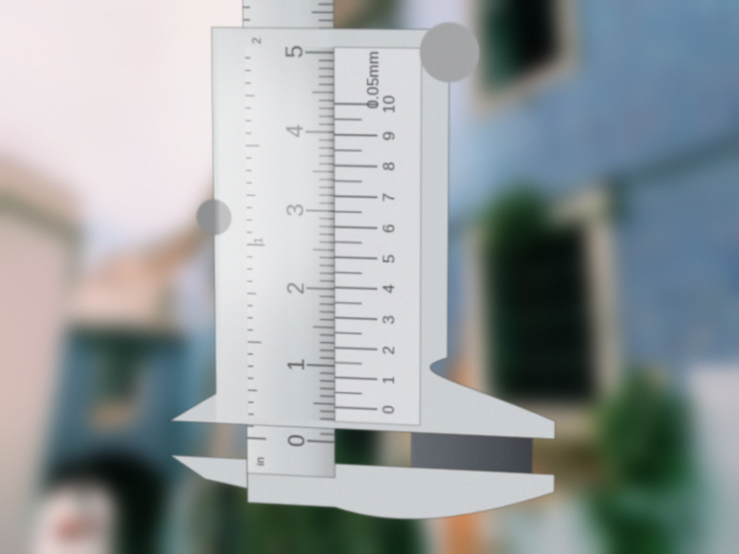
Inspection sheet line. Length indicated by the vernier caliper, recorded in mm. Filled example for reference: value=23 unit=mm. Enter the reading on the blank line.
value=4.6 unit=mm
